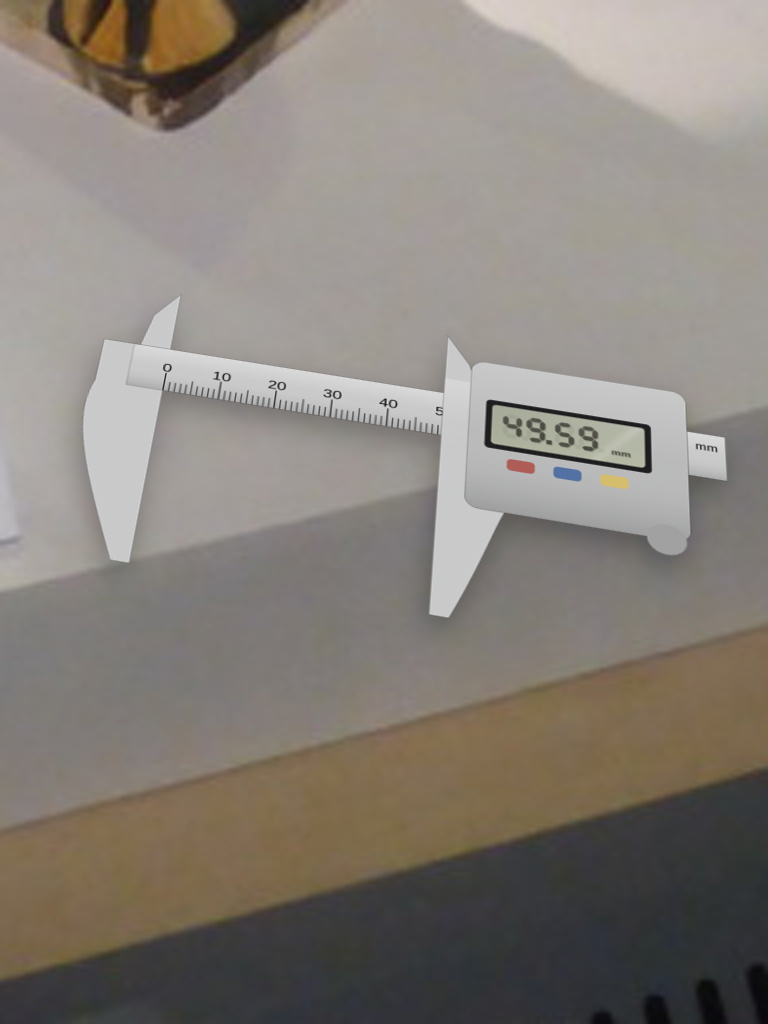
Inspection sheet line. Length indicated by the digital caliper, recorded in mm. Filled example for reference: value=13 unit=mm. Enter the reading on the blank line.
value=49.59 unit=mm
